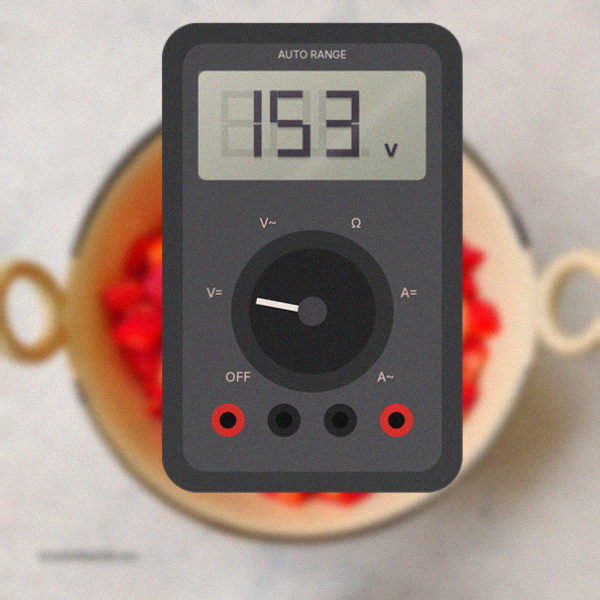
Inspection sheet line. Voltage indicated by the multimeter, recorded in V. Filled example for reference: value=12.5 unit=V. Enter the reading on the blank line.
value=153 unit=V
